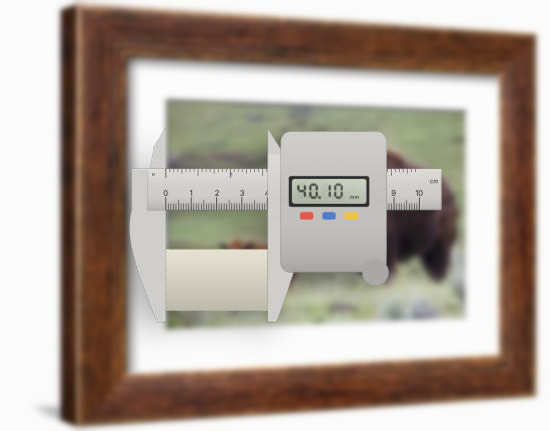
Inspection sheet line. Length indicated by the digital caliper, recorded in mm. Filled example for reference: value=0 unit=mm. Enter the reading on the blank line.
value=40.10 unit=mm
